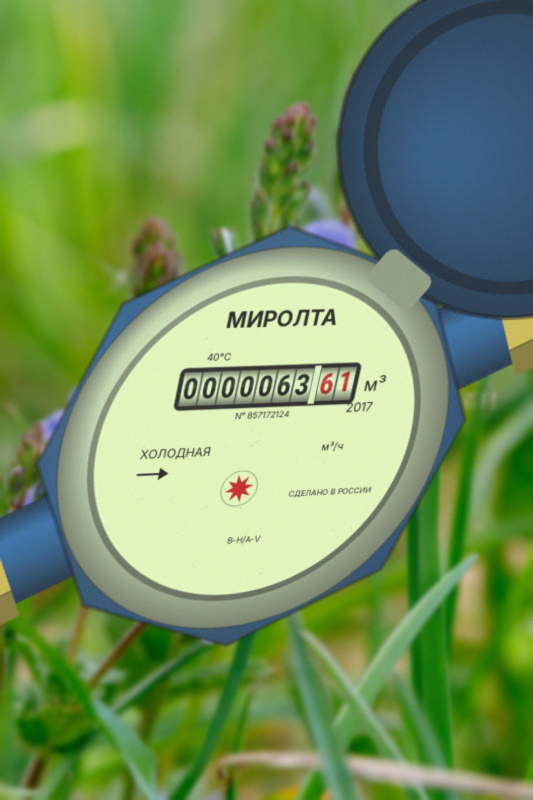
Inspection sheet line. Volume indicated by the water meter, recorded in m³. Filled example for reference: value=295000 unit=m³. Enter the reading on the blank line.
value=63.61 unit=m³
